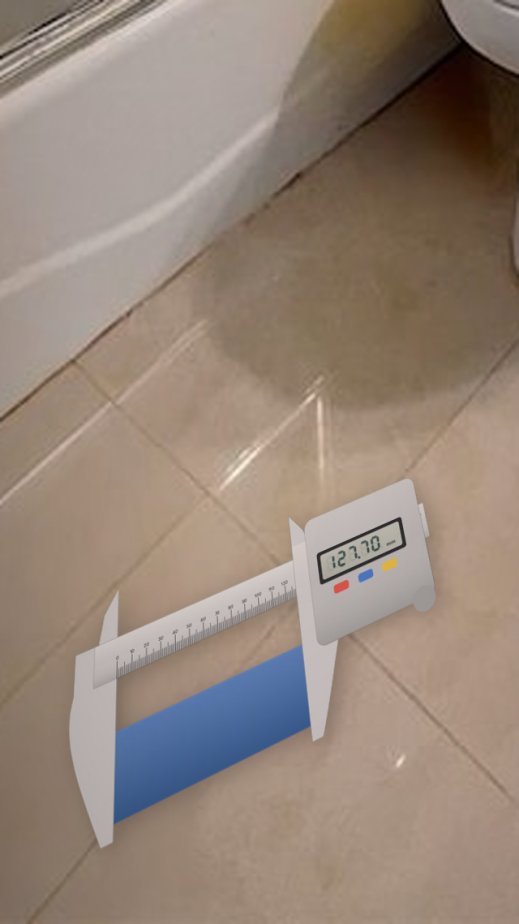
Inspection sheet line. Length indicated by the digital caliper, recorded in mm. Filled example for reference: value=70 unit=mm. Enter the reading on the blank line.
value=127.70 unit=mm
